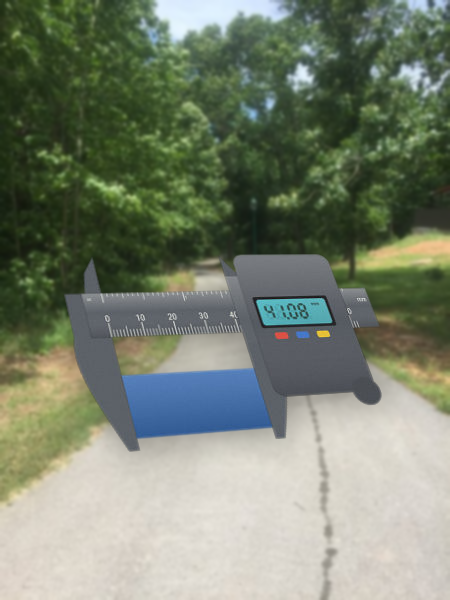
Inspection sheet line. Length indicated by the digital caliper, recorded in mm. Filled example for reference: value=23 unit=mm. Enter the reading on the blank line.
value=41.08 unit=mm
